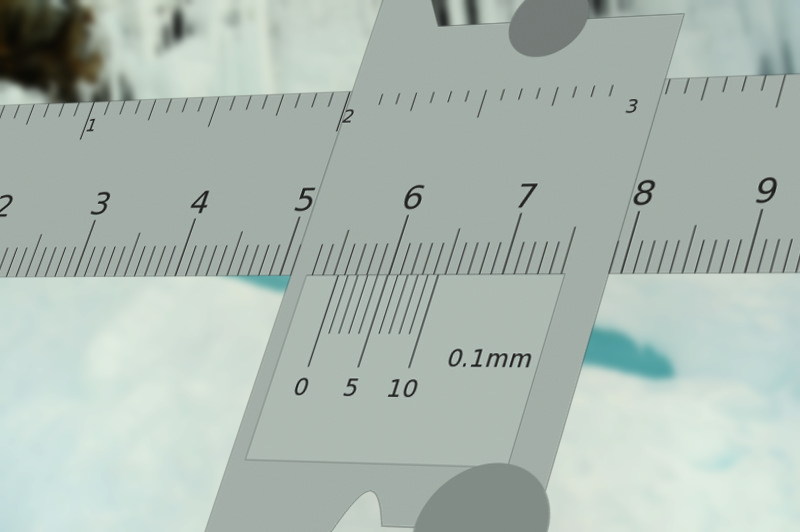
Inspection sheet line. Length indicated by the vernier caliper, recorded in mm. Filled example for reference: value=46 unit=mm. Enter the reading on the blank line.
value=55.4 unit=mm
